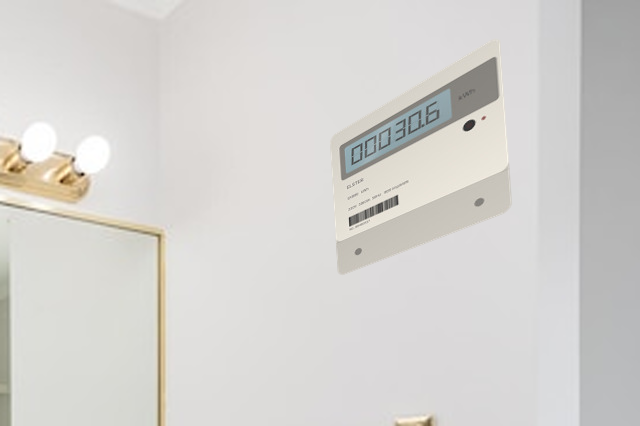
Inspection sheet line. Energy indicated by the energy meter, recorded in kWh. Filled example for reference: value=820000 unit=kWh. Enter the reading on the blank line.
value=30.6 unit=kWh
